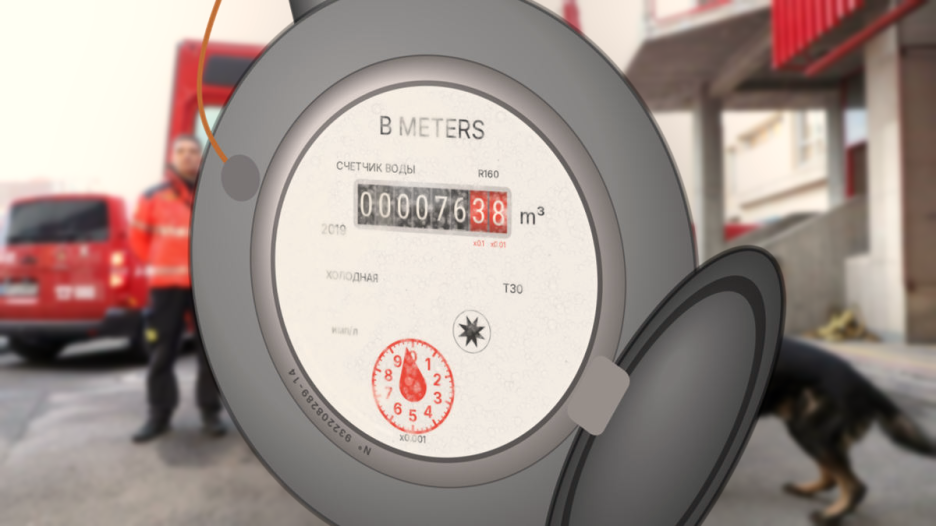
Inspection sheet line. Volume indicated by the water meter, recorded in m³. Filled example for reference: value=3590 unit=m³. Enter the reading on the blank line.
value=76.379 unit=m³
